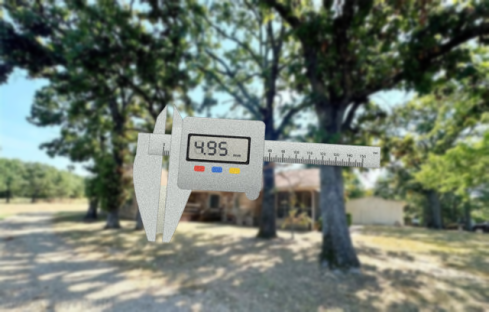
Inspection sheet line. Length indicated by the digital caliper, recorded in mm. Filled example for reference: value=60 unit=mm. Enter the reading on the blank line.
value=4.95 unit=mm
